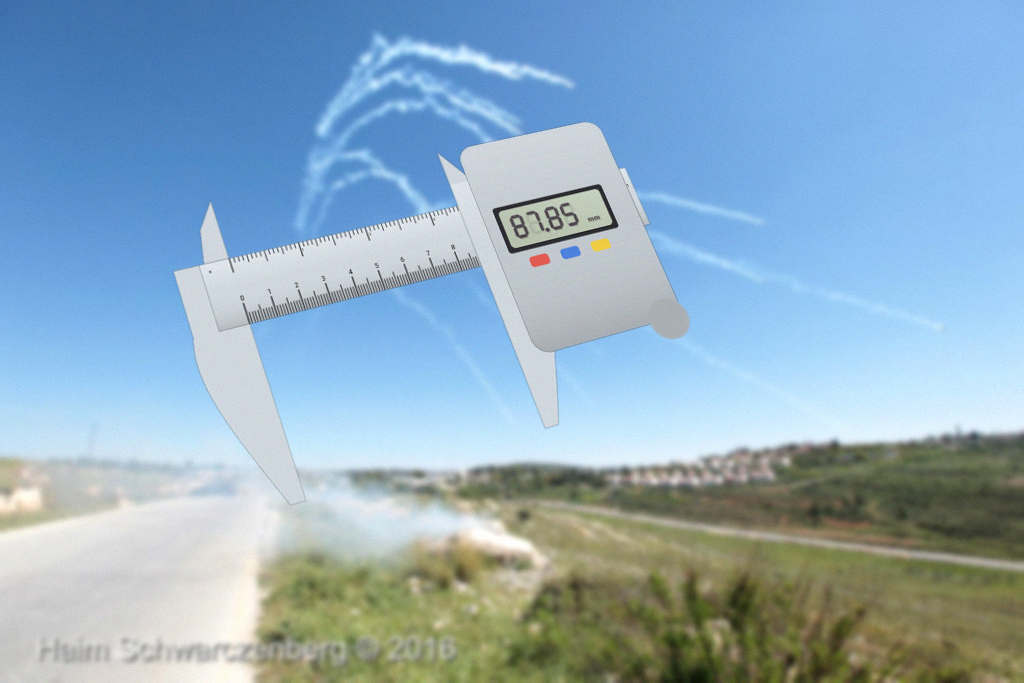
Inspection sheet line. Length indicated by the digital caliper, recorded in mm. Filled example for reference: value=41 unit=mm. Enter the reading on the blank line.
value=87.85 unit=mm
